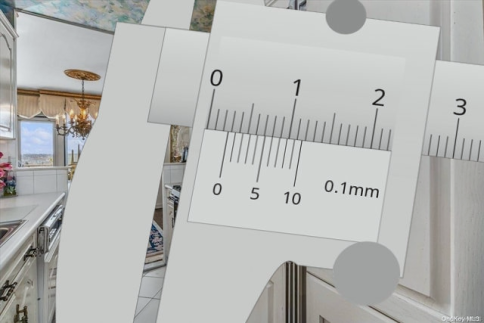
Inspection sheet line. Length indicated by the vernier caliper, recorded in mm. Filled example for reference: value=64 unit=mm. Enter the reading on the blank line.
value=2.6 unit=mm
